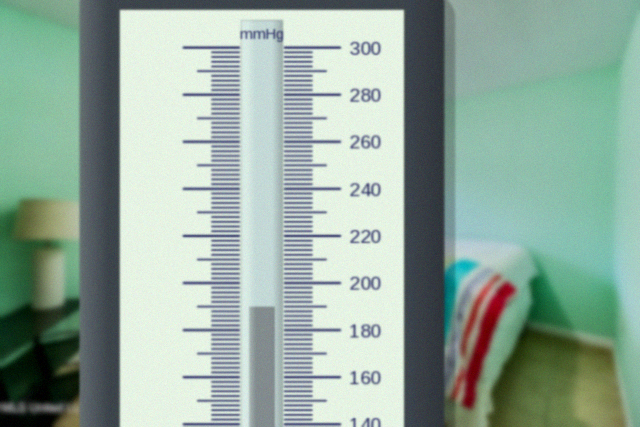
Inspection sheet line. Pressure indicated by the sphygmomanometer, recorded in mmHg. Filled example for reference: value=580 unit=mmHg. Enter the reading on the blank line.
value=190 unit=mmHg
